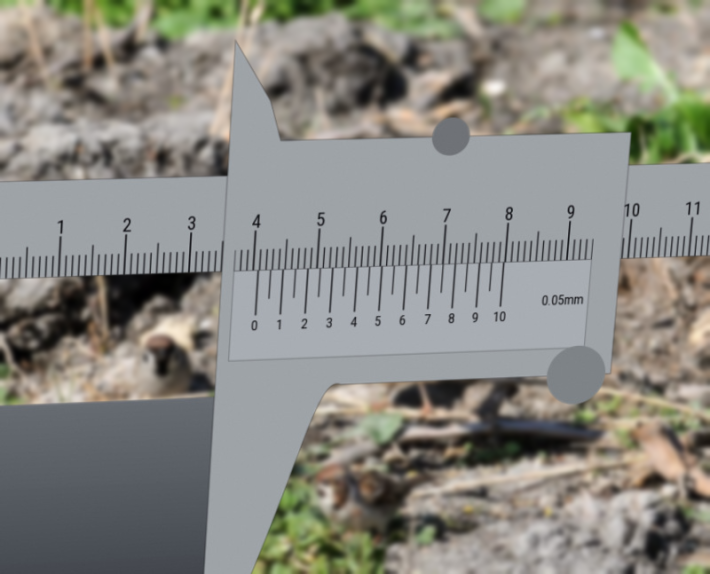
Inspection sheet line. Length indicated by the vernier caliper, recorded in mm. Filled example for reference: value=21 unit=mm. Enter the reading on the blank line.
value=40.8 unit=mm
